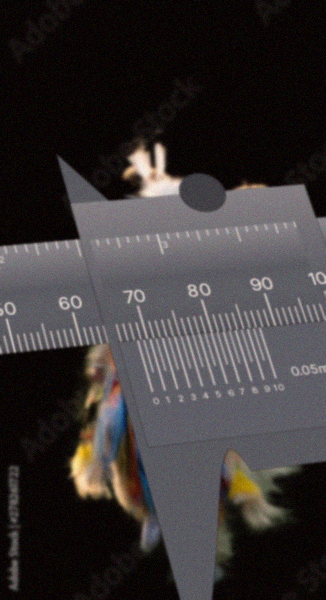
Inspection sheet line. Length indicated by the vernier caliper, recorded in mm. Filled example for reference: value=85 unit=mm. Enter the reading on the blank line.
value=68.5 unit=mm
